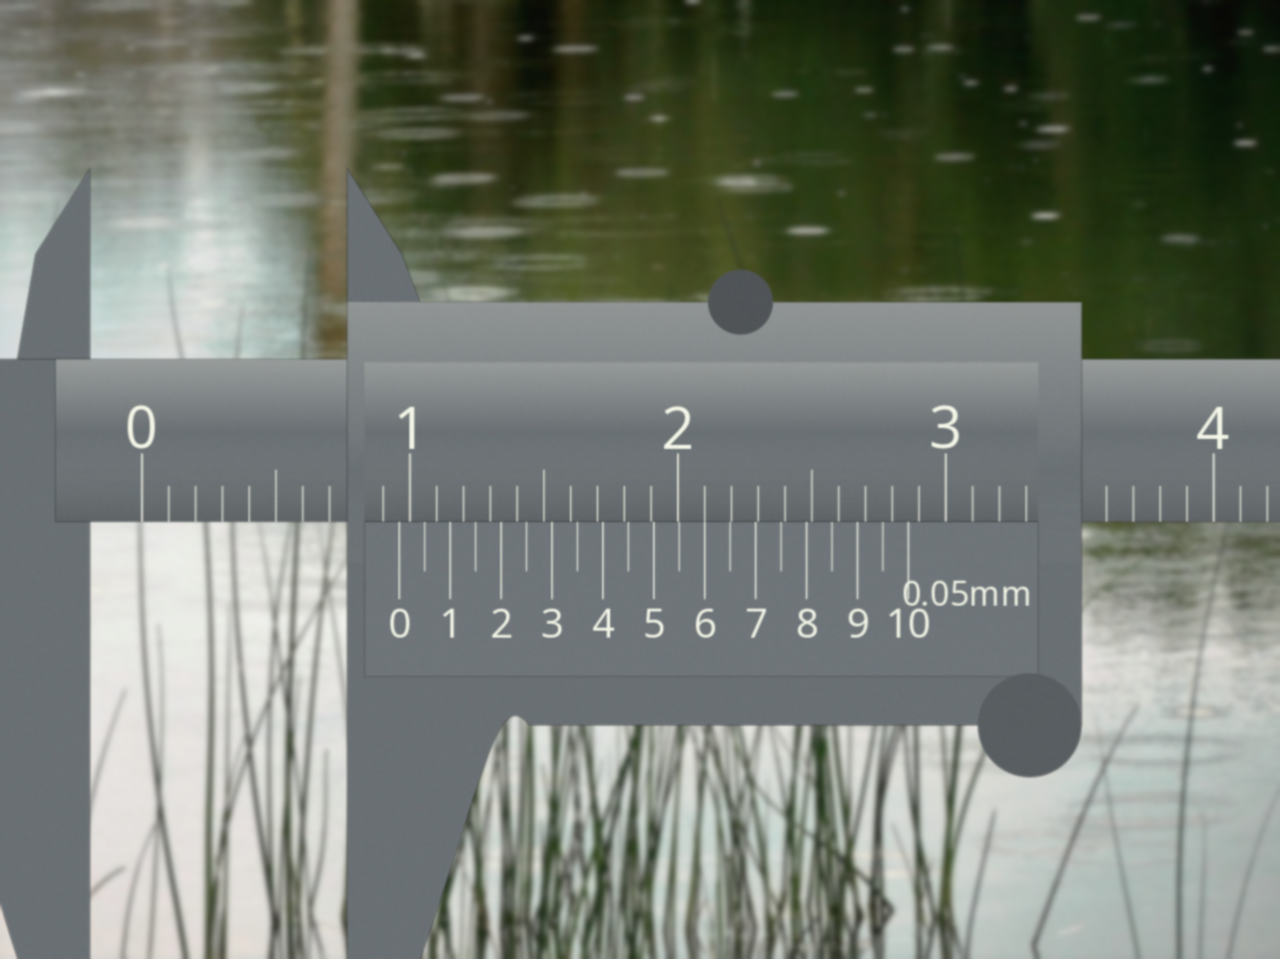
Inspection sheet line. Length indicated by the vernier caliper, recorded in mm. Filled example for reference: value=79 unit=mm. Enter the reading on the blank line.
value=9.6 unit=mm
